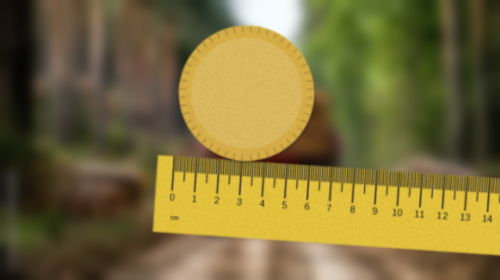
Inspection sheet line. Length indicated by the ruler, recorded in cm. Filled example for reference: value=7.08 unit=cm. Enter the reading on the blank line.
value=6 unit=cm
